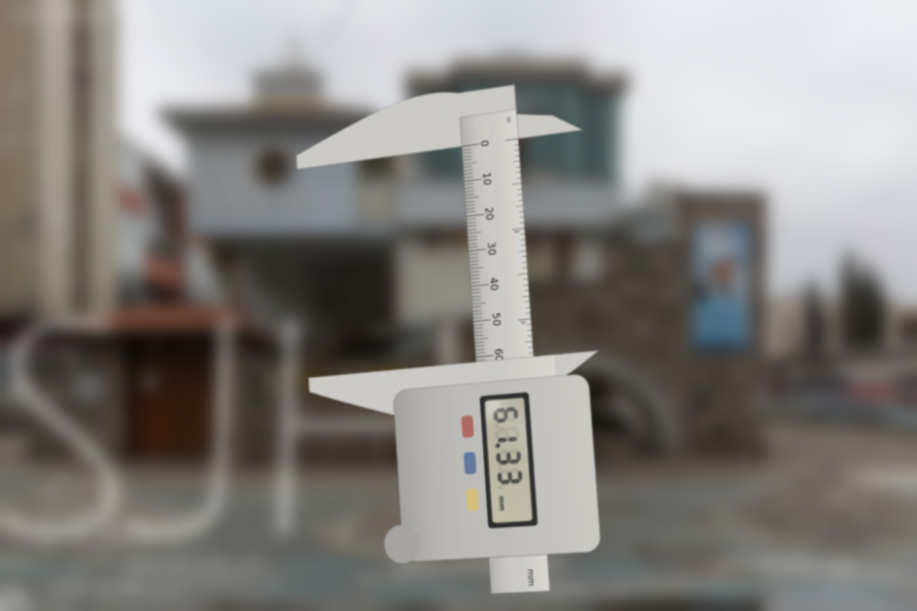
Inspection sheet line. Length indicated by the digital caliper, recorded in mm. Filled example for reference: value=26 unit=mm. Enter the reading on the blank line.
value=61.33 unit=mm
